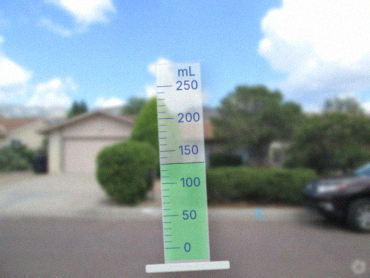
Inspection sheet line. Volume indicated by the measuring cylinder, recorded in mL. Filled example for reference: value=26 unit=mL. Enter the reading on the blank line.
value=130 unit=mL
